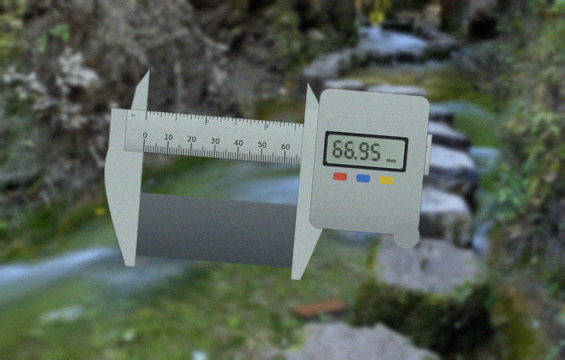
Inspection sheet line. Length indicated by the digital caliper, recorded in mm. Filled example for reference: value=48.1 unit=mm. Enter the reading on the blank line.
value=66.95 unit=mm
